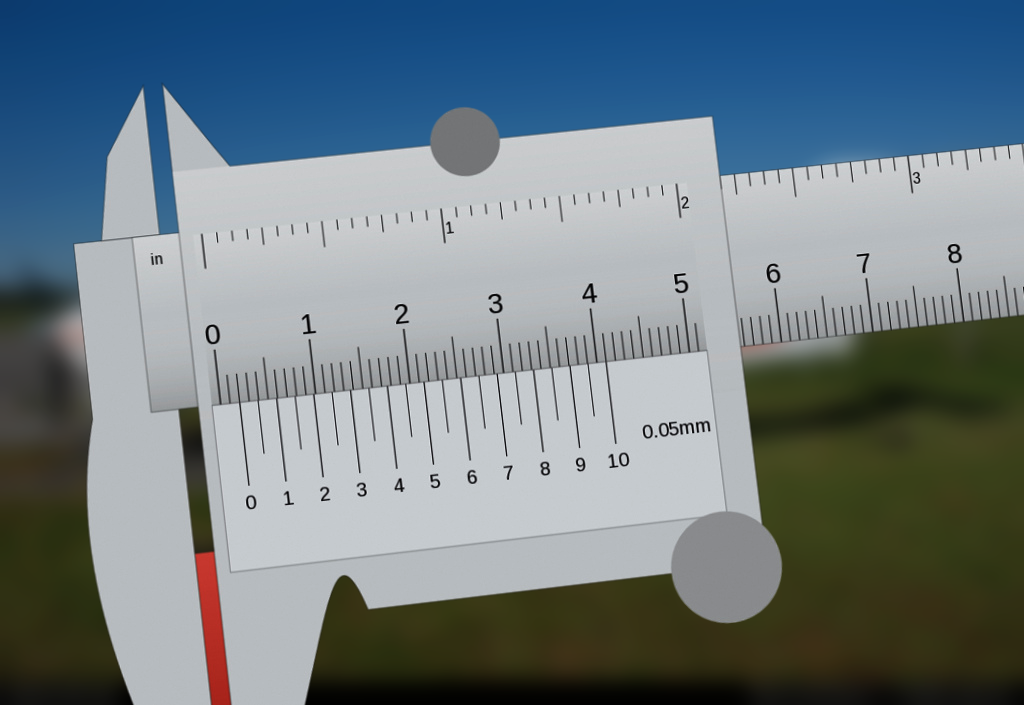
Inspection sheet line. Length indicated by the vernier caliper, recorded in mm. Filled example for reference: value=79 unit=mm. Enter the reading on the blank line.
value=2.0 unit=mm
